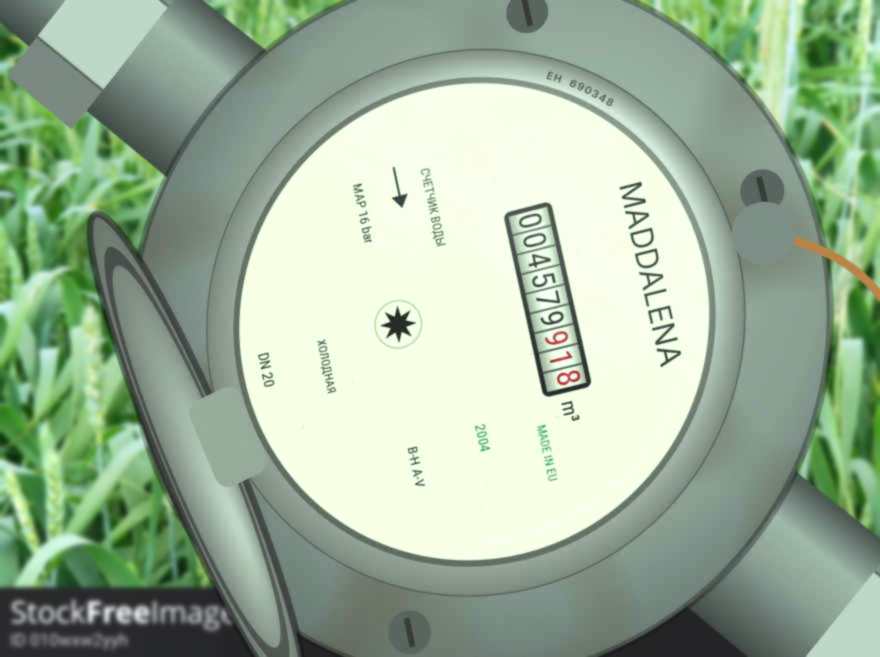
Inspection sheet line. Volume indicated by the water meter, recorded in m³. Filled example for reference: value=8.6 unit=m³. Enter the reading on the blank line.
value=4579.918 unit=m³
